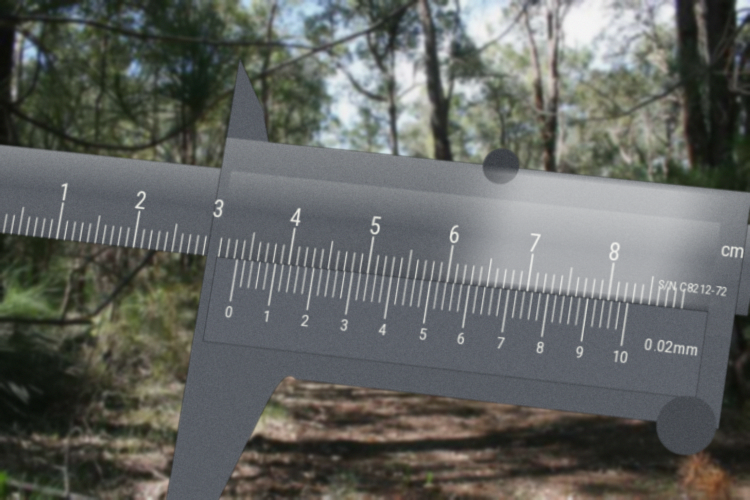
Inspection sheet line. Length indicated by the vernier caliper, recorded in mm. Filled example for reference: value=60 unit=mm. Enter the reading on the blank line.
value=33.4 unit=mm
